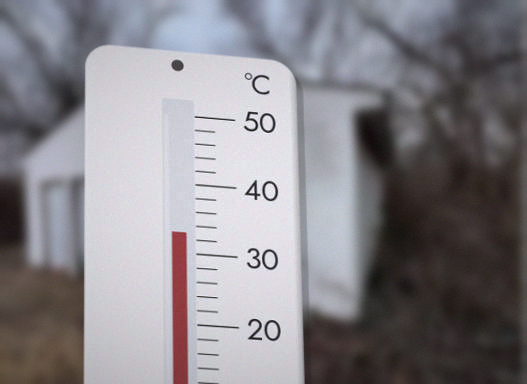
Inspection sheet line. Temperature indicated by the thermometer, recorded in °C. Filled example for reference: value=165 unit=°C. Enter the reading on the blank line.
value=33 unit=°C
